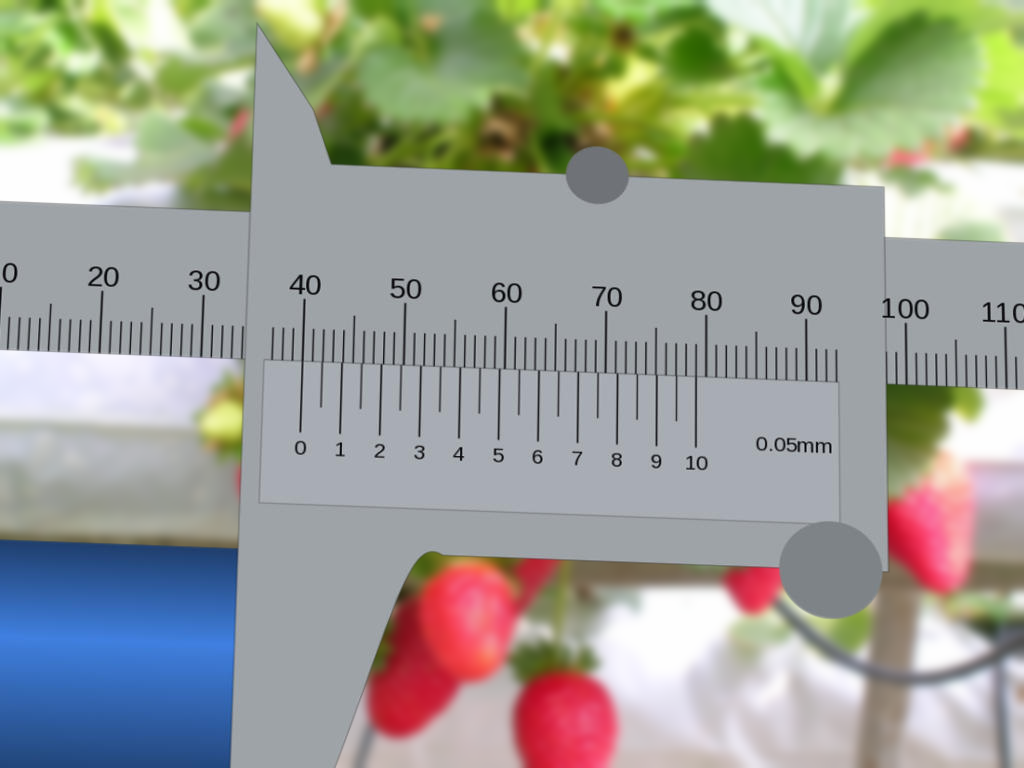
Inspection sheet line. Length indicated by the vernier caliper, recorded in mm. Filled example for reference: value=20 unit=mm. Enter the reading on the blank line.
value=40.0 unit=mm
